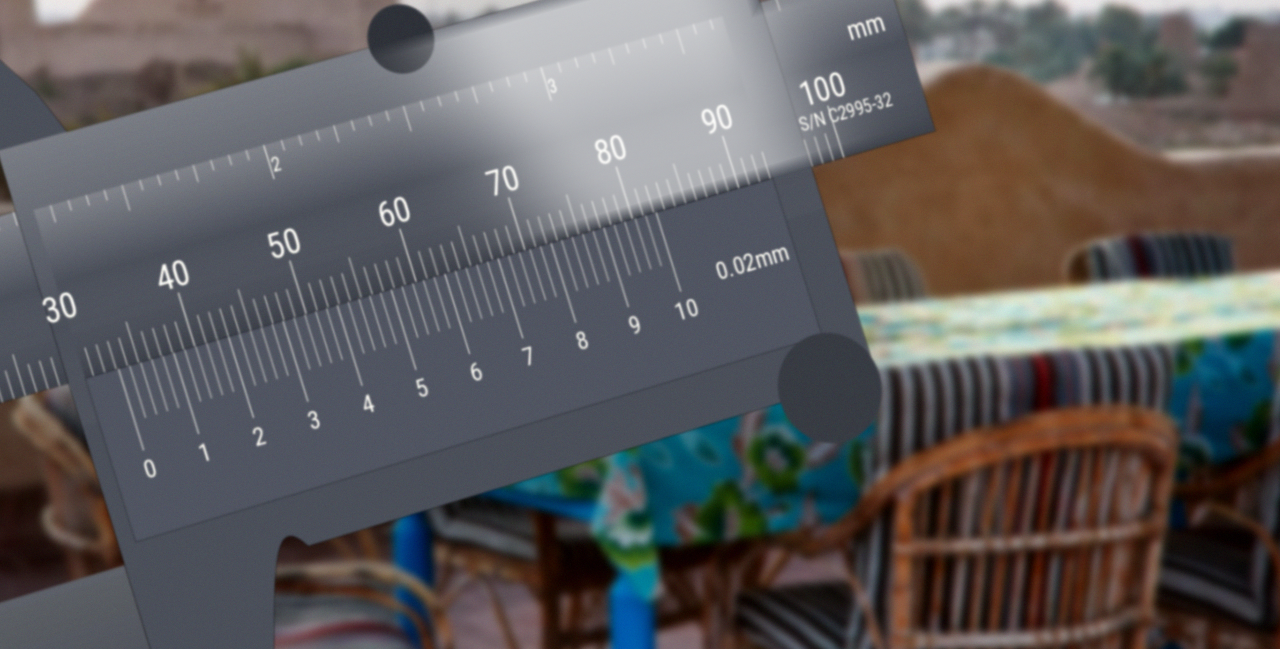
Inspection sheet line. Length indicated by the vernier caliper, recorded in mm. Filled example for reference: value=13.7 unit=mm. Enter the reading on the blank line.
value=33.2 unit=mm
